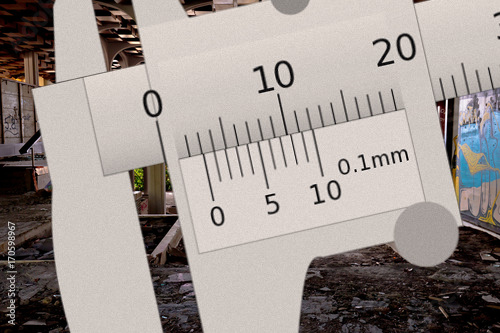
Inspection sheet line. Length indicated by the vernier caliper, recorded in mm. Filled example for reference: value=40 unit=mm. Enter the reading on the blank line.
value=3.1 unit=mm
